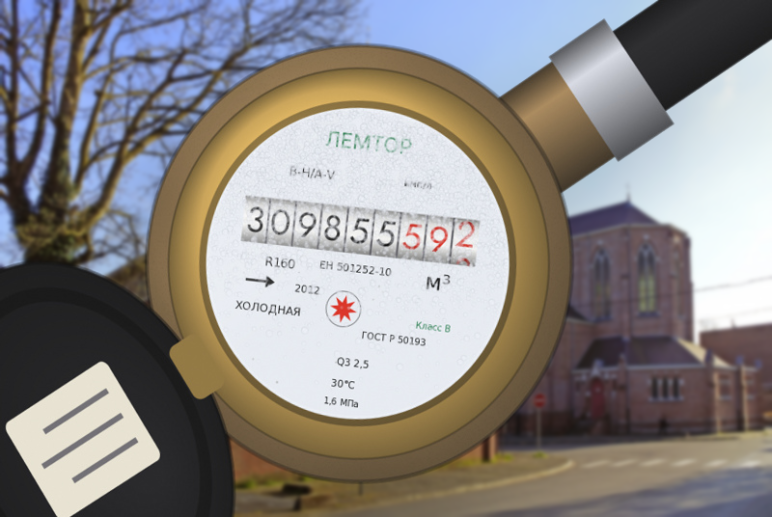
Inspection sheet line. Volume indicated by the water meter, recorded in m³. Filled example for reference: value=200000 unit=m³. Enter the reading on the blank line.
value=309855.592 unit=m³
